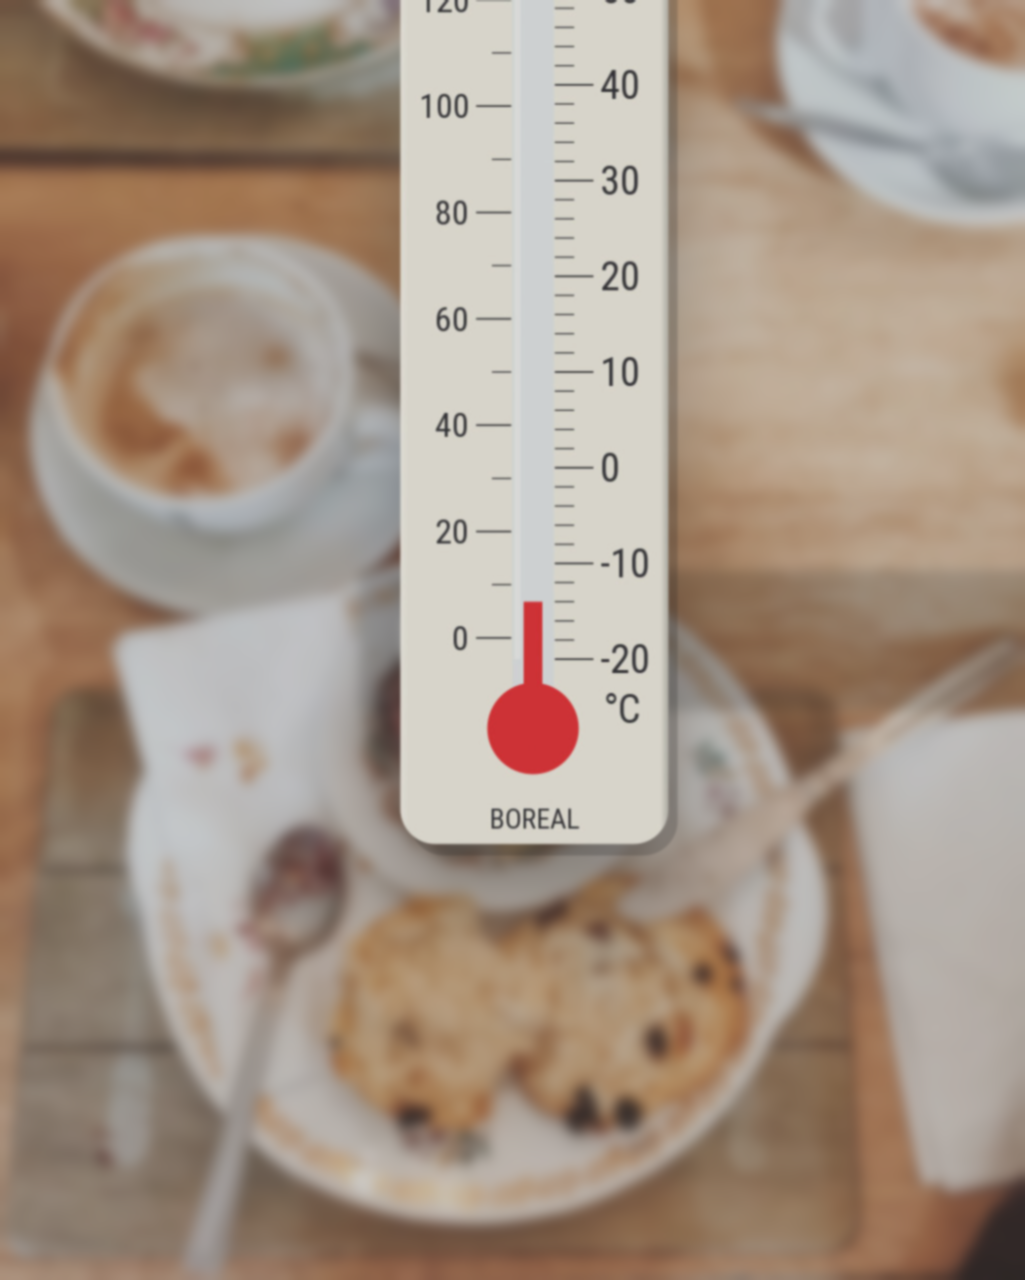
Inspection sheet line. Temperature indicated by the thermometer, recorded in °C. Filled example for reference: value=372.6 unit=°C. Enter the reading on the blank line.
value=-14 unit=°C
